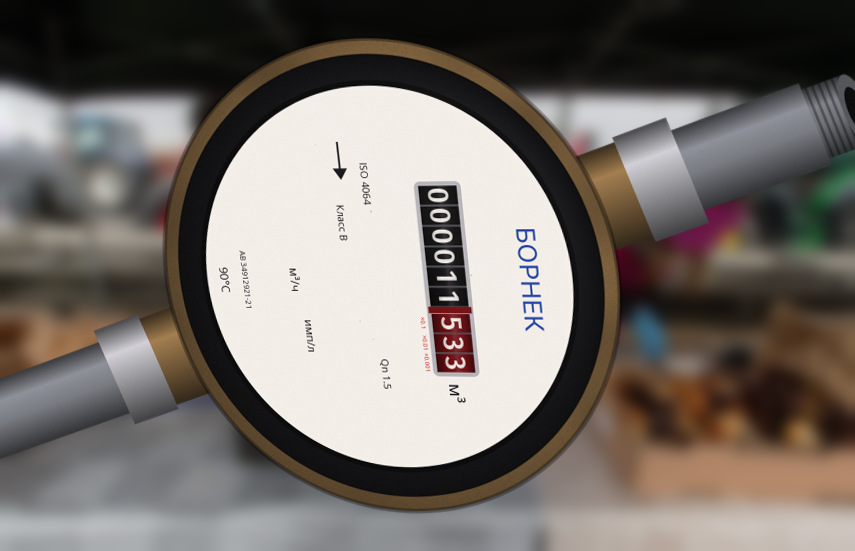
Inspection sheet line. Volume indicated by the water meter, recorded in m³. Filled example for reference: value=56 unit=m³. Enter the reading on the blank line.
value=11.533 unit=m³
